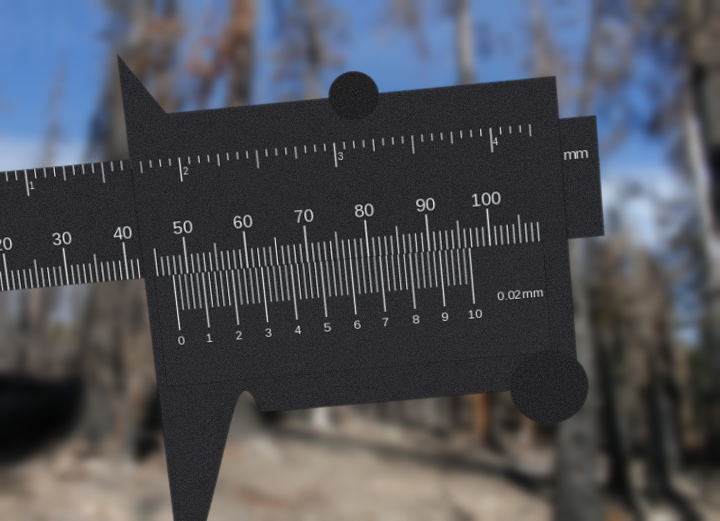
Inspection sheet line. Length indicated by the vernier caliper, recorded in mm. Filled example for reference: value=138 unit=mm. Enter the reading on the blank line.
value=47.6 unit=mm
